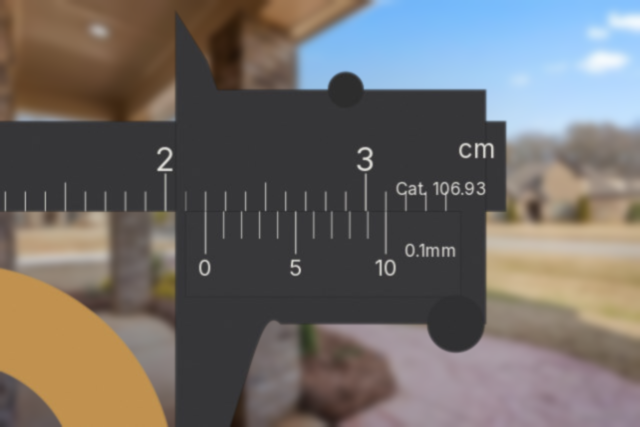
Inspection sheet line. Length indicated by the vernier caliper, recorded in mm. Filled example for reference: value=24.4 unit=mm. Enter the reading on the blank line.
value=22.0 unit=mm
